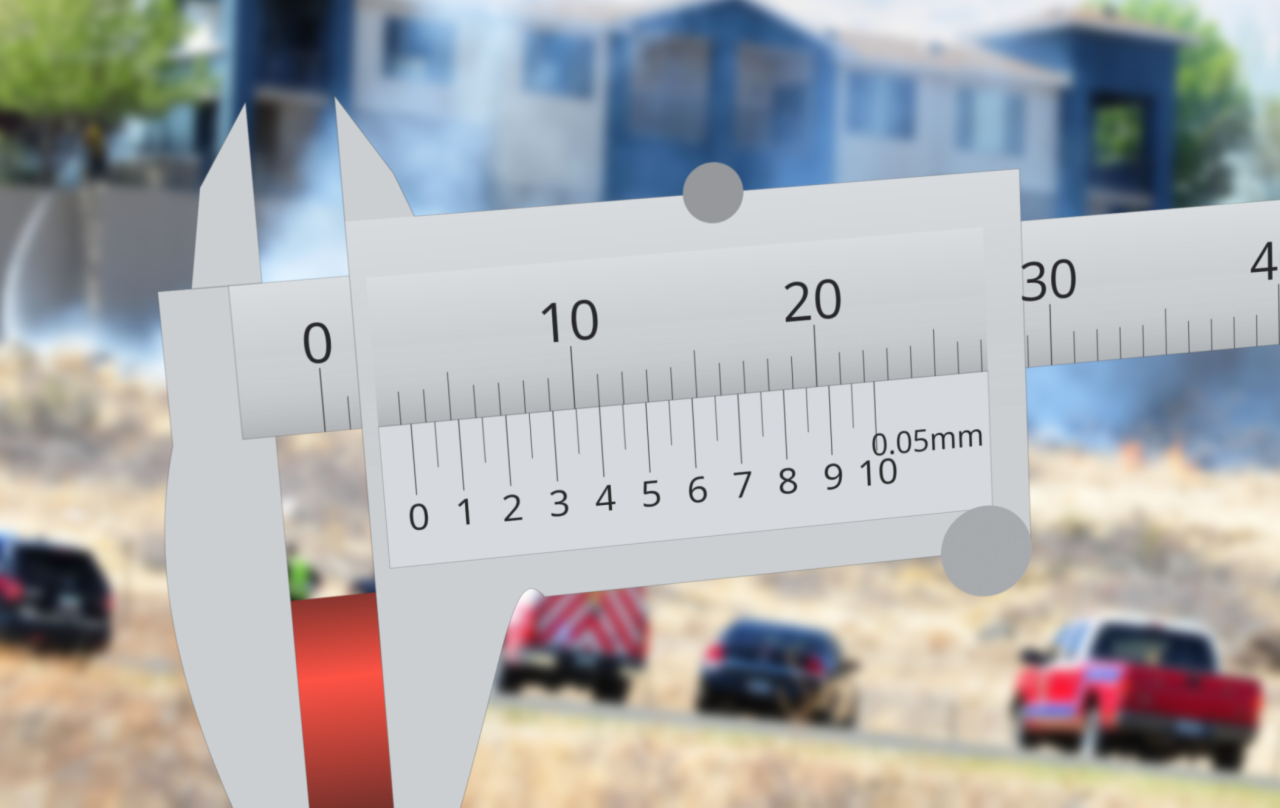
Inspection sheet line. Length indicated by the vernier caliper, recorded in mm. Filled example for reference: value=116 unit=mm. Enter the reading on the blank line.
value=3.4 unit=mm
